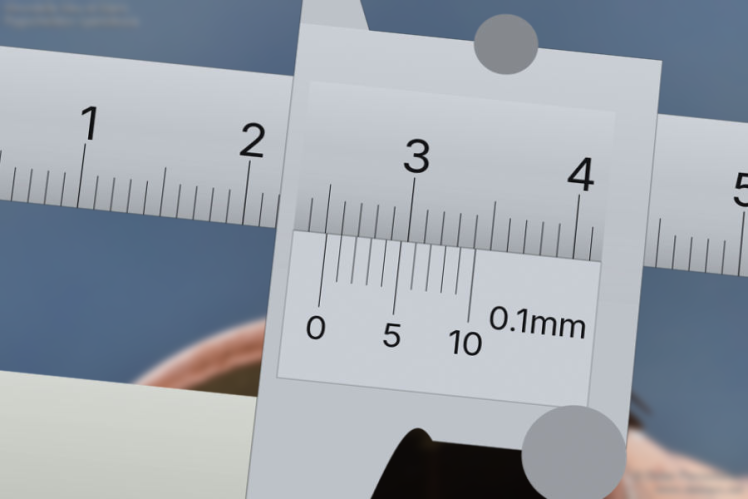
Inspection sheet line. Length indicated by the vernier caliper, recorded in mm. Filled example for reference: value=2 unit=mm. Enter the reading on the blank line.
value=25.1 unit=mm
